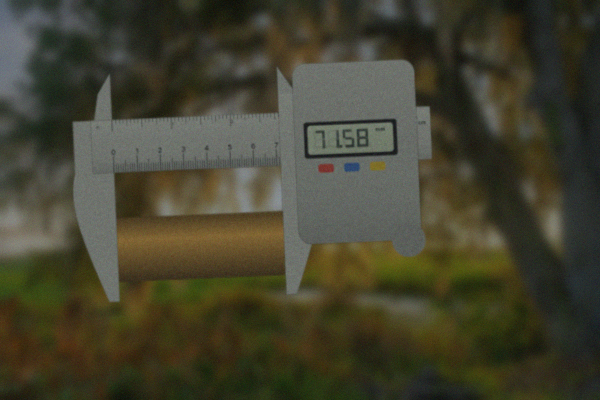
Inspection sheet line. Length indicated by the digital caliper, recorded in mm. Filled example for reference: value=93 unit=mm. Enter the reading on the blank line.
value=71.58 unit=mm
